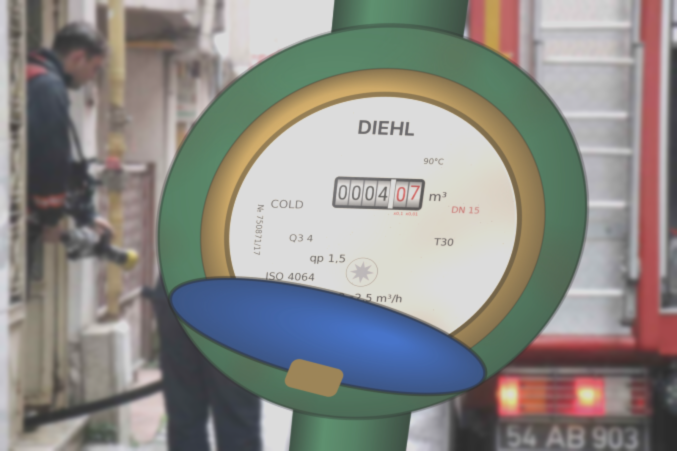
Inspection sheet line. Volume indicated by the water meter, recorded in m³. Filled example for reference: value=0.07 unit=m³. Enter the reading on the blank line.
value=4.07 unit=m³
